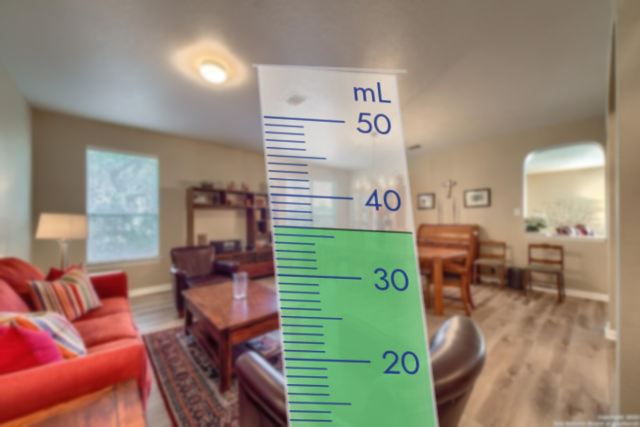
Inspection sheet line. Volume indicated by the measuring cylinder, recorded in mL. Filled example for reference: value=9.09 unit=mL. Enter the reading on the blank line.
value=36 unit=mL
